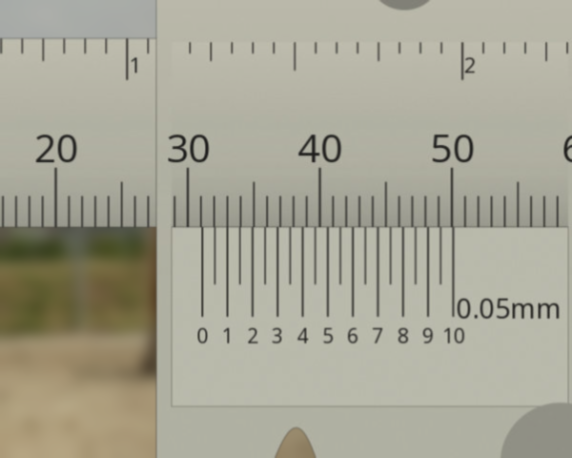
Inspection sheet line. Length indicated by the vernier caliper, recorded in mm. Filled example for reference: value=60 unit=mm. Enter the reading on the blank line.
value=31.1 unit=mm
